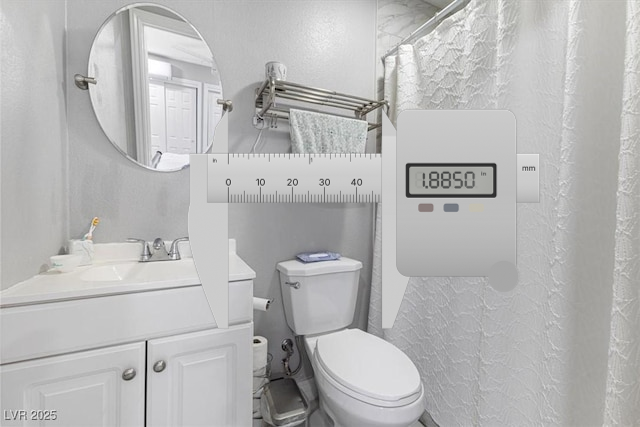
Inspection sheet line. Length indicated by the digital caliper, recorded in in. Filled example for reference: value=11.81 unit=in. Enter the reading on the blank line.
value=1.8850 unit=in
